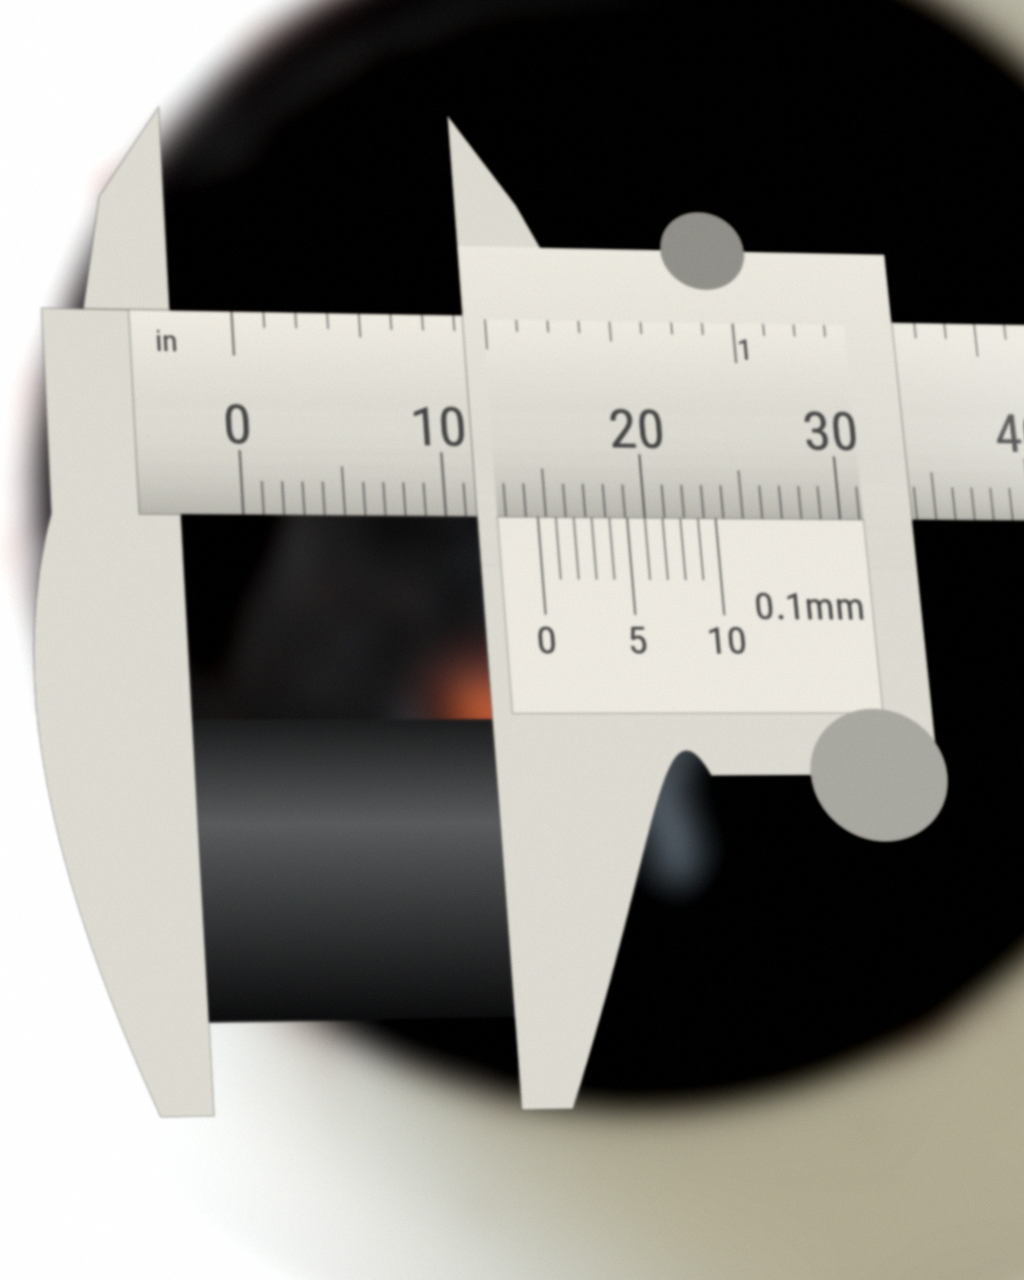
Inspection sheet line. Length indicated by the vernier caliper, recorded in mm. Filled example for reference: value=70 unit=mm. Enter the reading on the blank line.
value=14.6 unit=mm
